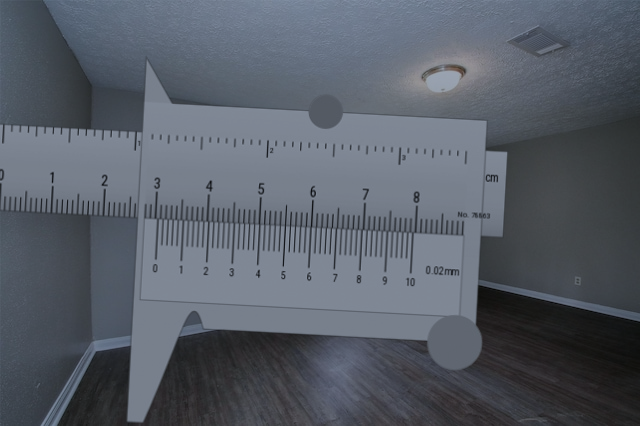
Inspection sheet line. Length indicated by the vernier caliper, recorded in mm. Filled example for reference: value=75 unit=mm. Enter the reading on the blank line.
value=30.5 unit=mm
